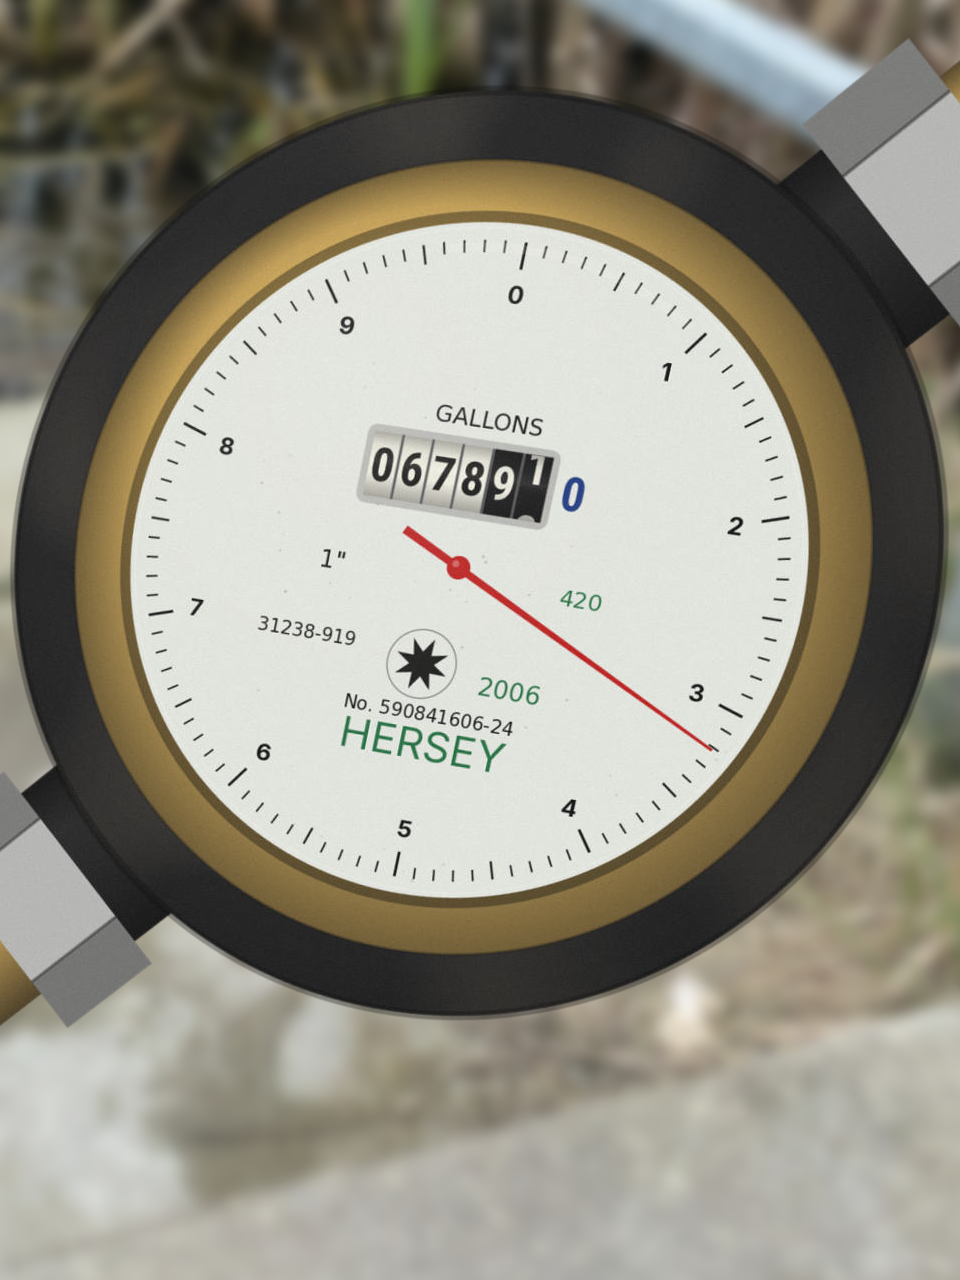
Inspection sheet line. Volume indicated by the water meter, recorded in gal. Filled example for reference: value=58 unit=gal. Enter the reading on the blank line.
value=678913.2 unit=gal
